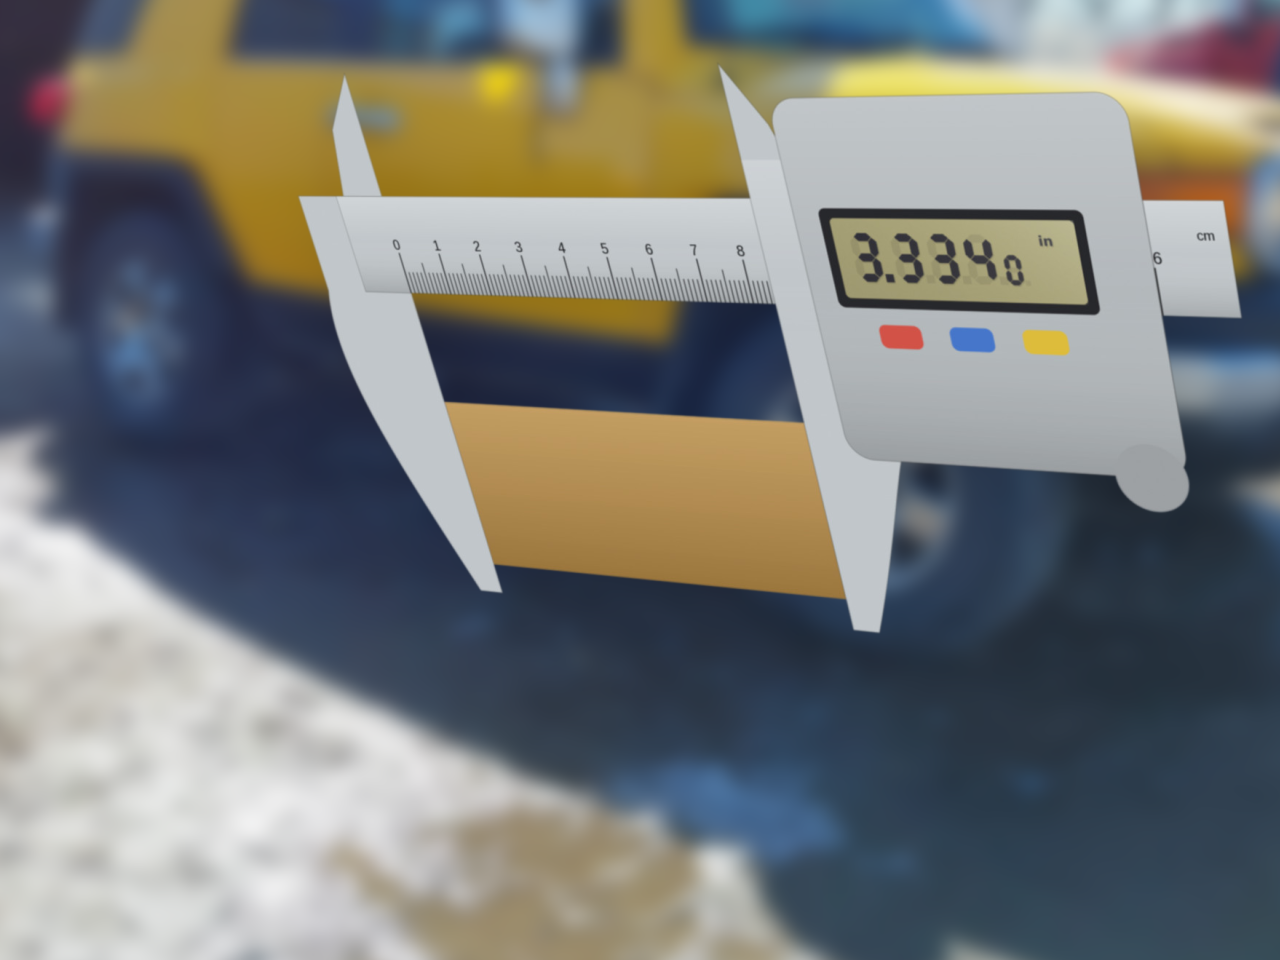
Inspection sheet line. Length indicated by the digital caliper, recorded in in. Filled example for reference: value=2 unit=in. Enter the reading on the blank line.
value=3.3340 unit=in
